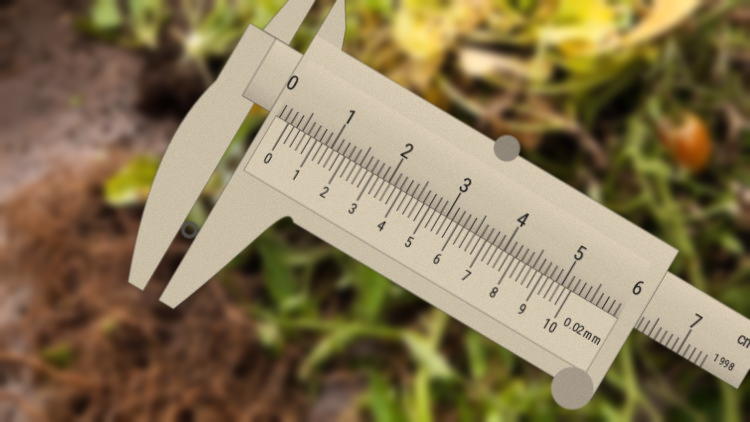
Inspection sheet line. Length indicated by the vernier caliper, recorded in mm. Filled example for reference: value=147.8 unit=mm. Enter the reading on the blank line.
value=2.6 unit=mm
